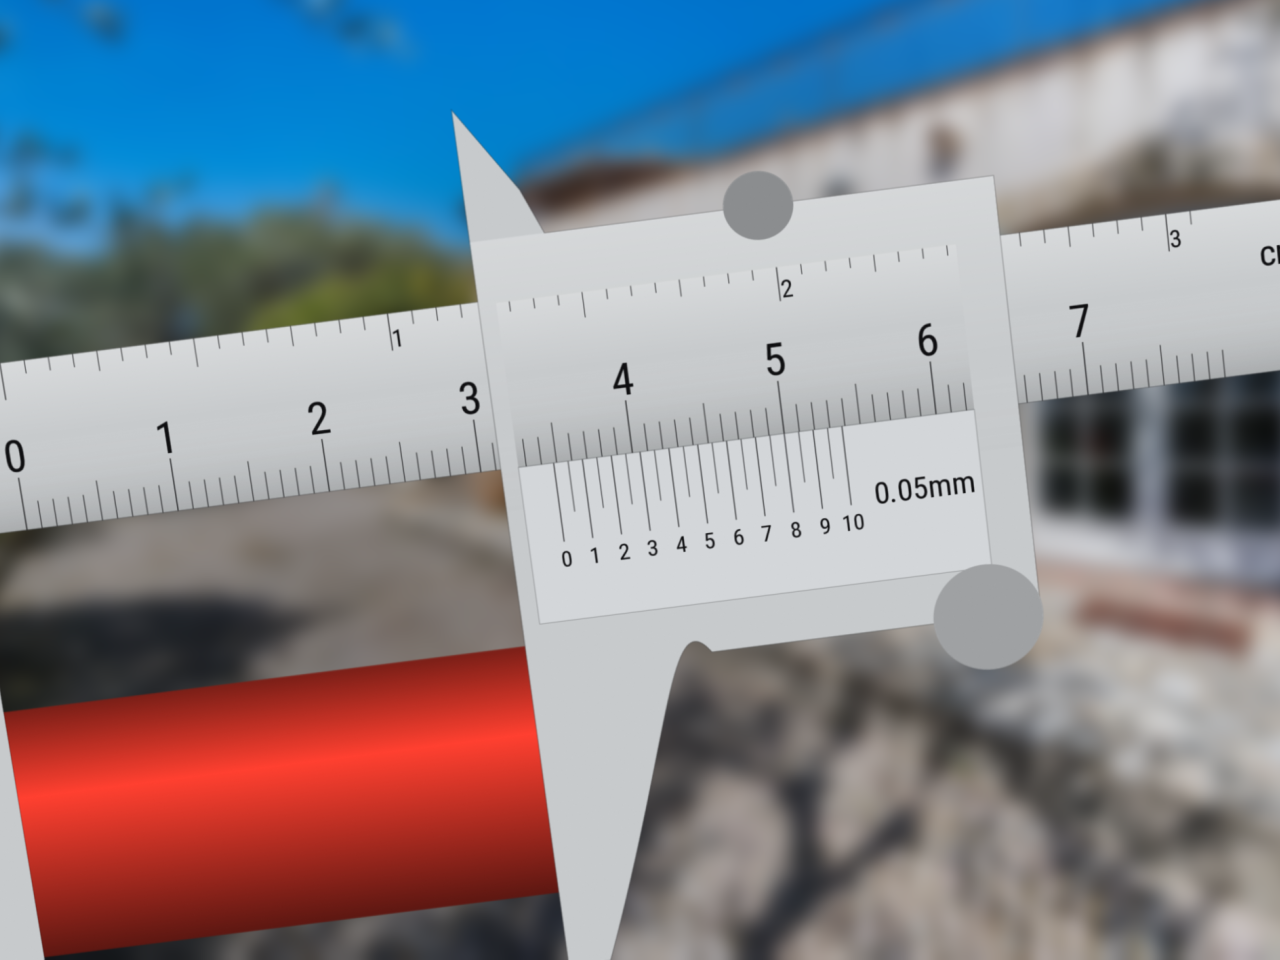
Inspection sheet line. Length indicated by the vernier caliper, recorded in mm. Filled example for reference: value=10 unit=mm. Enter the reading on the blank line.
value=34.8 unit=mm
